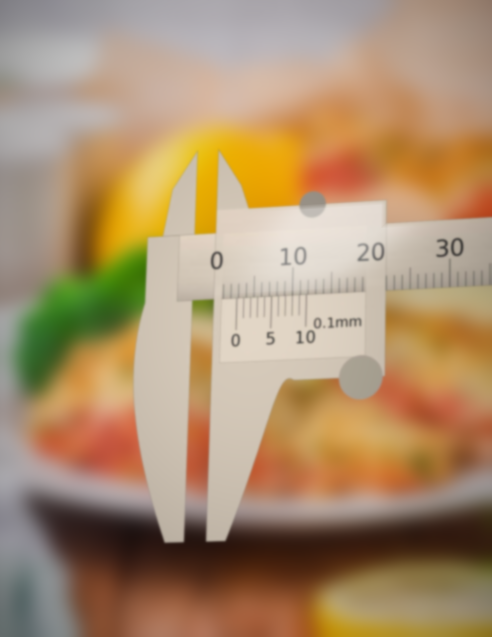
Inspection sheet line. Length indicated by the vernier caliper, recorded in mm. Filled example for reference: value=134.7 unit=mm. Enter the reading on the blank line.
value=2.8 unit=mm
